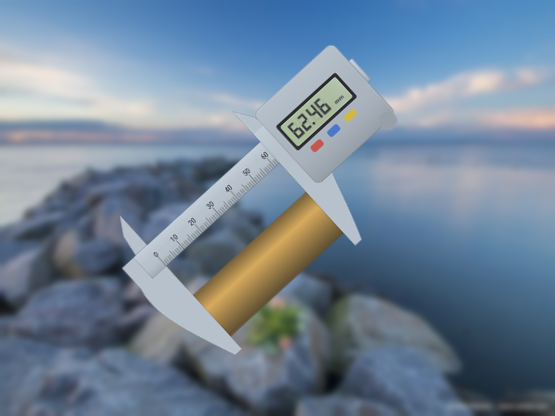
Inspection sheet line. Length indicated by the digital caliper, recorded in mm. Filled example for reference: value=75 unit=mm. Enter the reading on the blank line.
value=62.46 unit=mm
